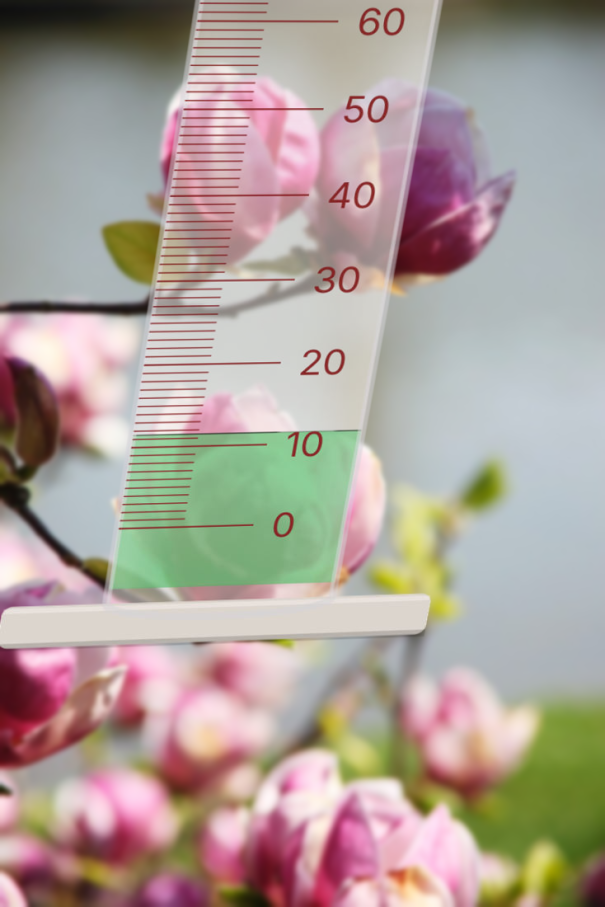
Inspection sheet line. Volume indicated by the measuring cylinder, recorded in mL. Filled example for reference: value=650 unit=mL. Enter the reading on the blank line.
value=11.5 unit=mL
